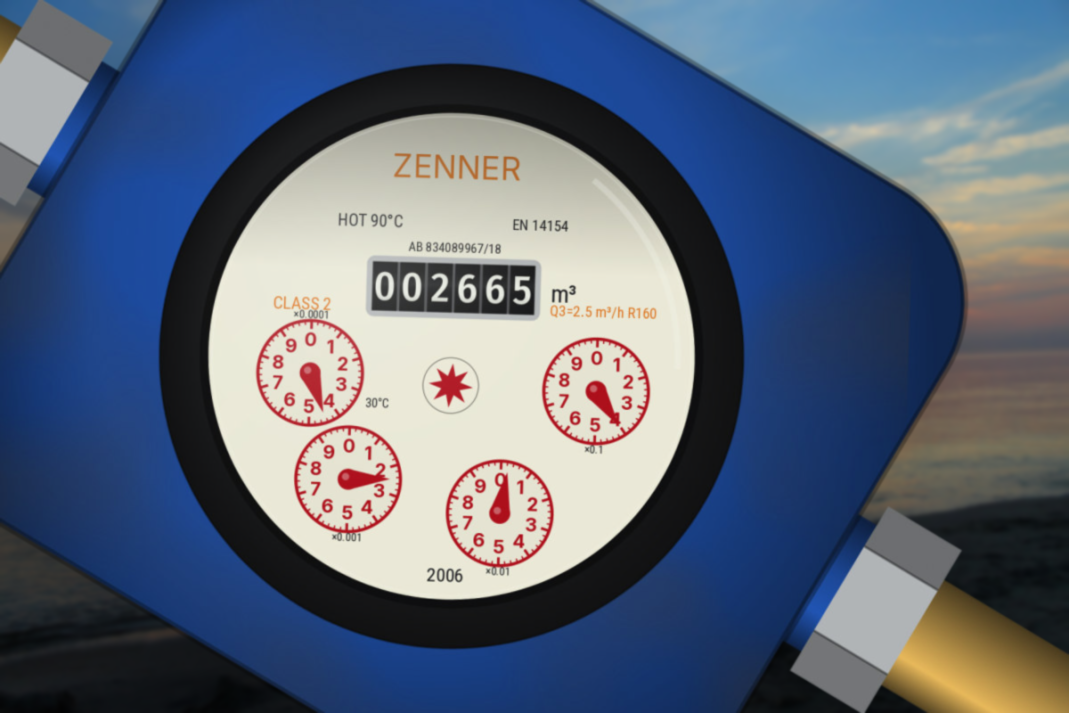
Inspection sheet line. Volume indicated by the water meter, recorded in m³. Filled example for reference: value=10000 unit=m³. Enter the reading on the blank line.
value=2665.4024 unit=m³
